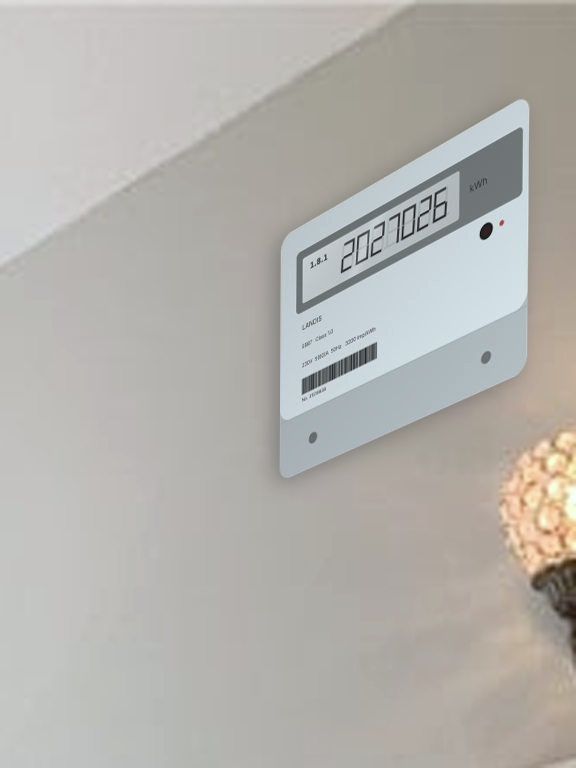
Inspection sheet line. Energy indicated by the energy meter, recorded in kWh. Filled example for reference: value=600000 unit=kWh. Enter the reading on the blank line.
value=2027026 unit=kWh
